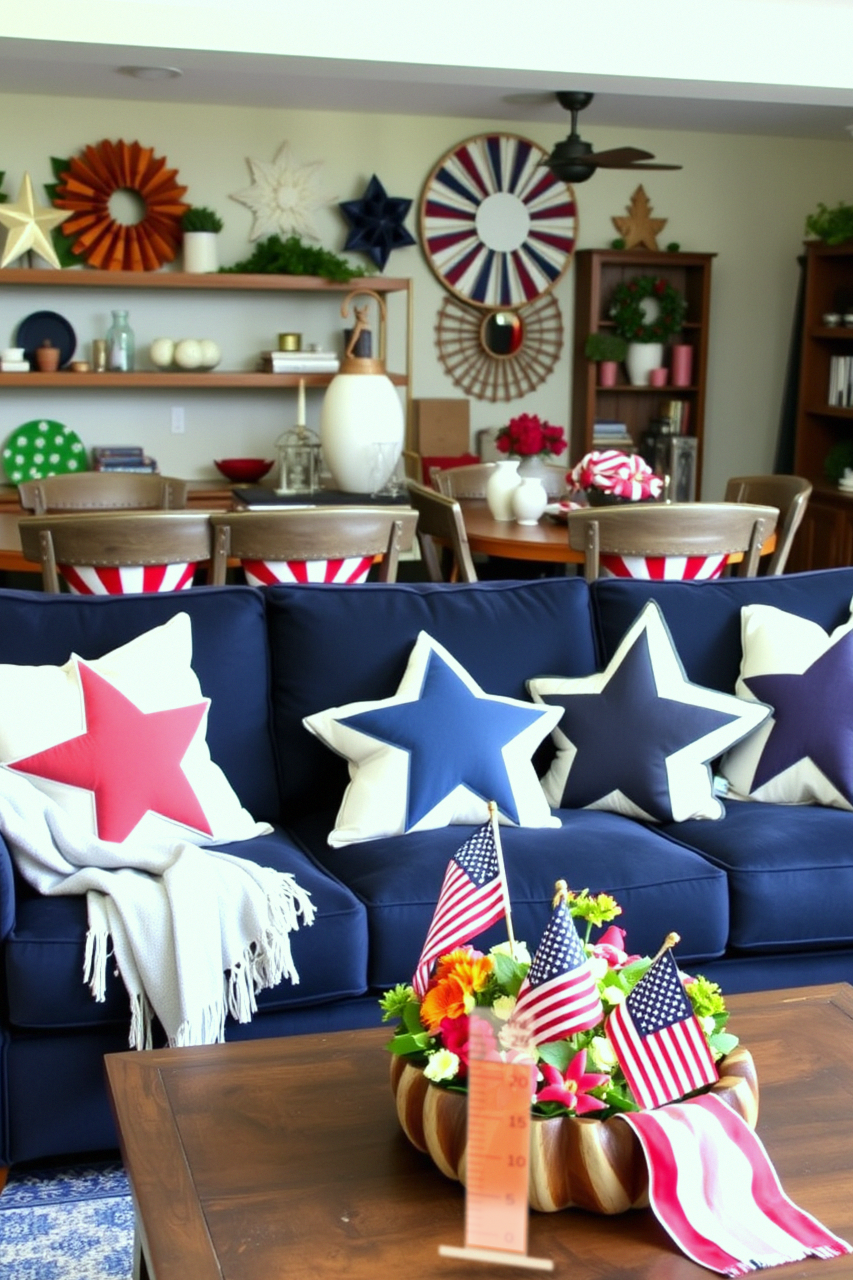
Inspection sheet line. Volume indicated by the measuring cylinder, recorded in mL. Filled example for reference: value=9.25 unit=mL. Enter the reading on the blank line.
value=22 unit=mL
